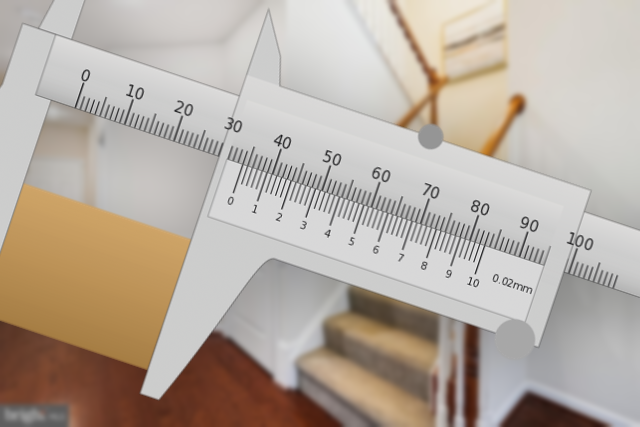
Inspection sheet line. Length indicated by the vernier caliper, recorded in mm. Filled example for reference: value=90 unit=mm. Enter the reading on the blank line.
value=34.0 unit=mm
